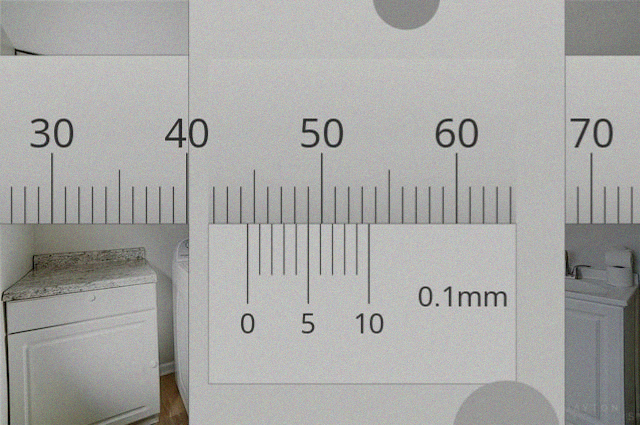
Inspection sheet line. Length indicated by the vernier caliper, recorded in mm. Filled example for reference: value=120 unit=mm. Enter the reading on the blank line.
value=44.5 unit=mm
